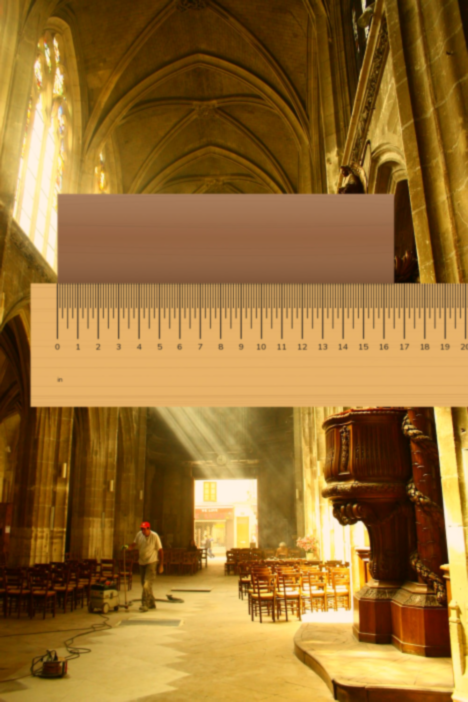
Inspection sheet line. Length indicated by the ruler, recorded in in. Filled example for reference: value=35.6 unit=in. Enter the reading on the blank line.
value=16.5 unit=in
